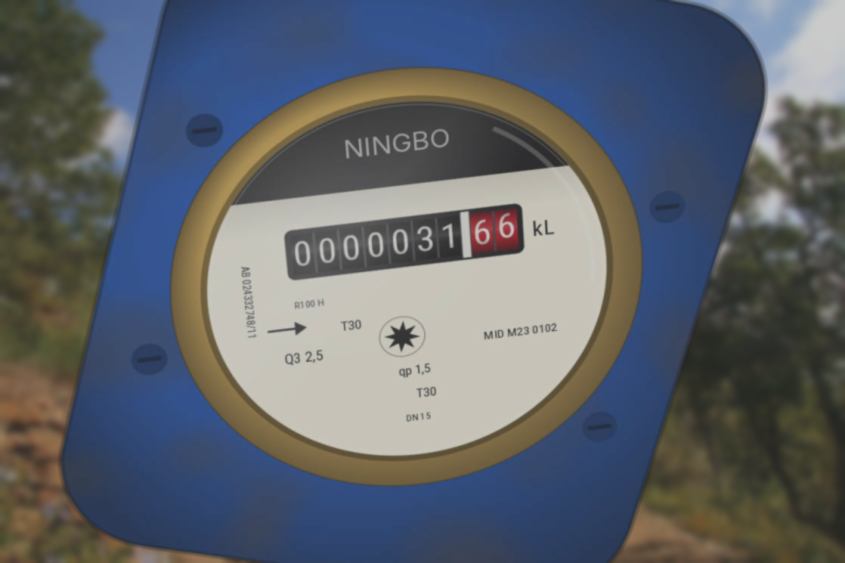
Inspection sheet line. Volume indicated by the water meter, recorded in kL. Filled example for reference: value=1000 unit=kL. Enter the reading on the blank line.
value=31.66 unit=kL
